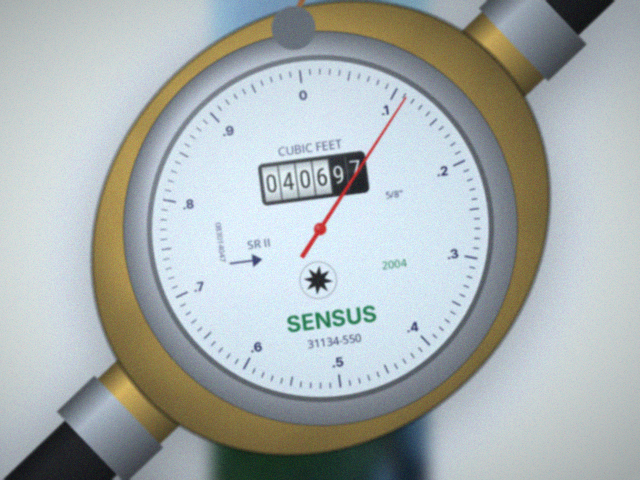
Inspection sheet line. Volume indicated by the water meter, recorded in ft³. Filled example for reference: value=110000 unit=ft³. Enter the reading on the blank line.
value=40697.11 unit=ft³
